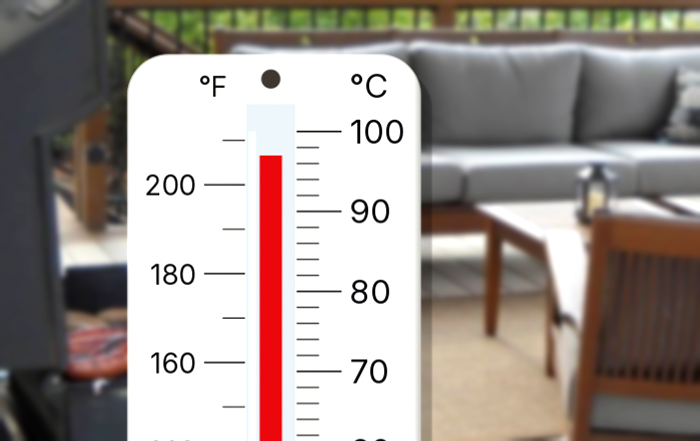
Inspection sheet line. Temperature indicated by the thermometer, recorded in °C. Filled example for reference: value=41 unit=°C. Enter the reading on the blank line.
value=97 unit=°C
